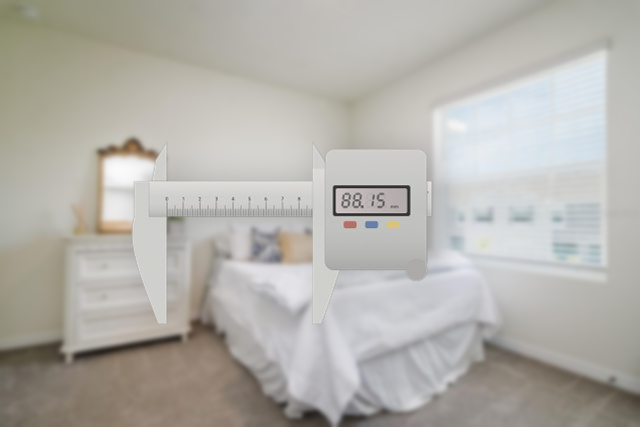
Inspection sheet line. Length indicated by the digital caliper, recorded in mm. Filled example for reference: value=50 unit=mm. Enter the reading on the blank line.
value=88.15 unit=mm
